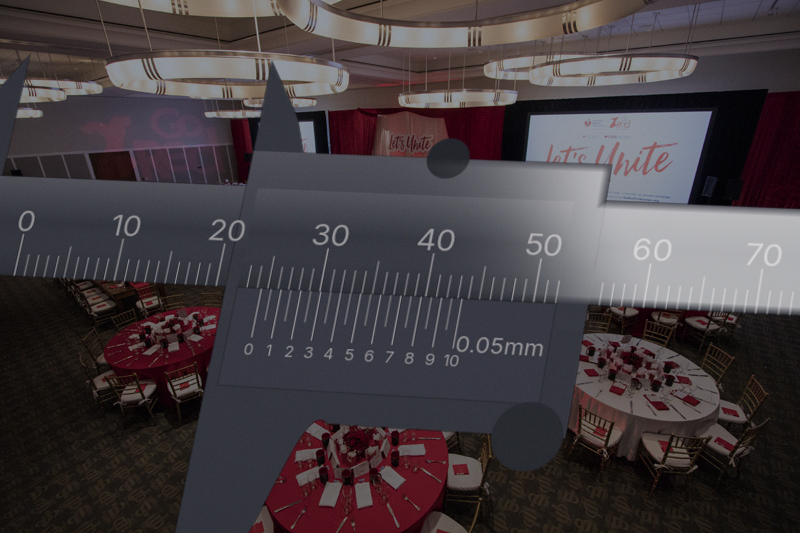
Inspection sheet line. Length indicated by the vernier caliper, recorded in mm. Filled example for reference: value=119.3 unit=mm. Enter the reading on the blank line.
value=24.4 unit=mm
